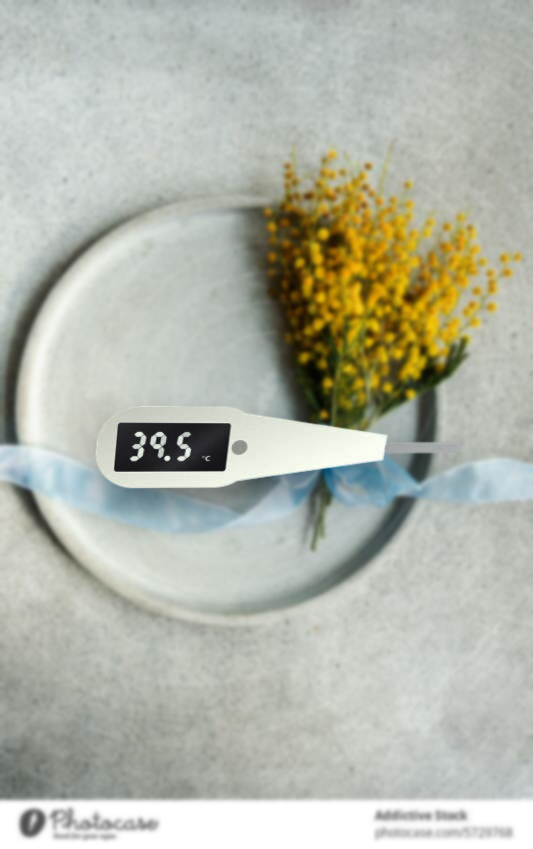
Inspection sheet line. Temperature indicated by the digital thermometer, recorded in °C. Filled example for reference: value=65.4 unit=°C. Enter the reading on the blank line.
value=39.5 unit=°C
